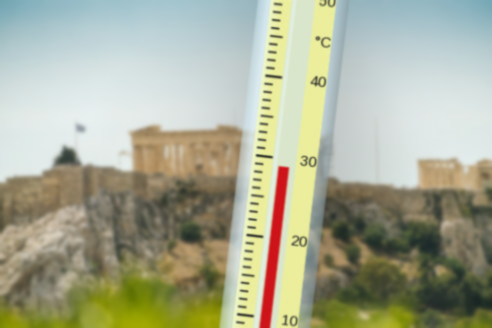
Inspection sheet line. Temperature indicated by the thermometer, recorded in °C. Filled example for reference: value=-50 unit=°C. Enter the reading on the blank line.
value=29 unit=°C
